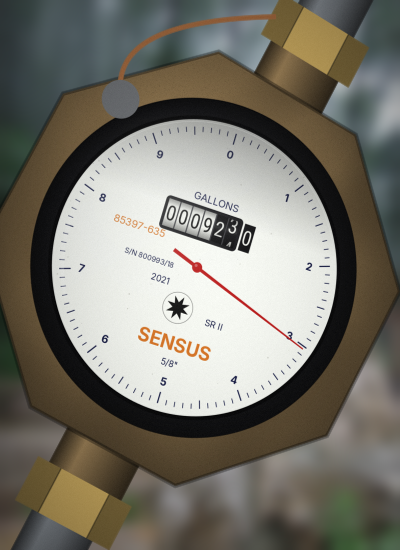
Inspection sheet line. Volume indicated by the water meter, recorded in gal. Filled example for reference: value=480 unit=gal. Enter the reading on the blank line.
value=9233.0 unit=gal
